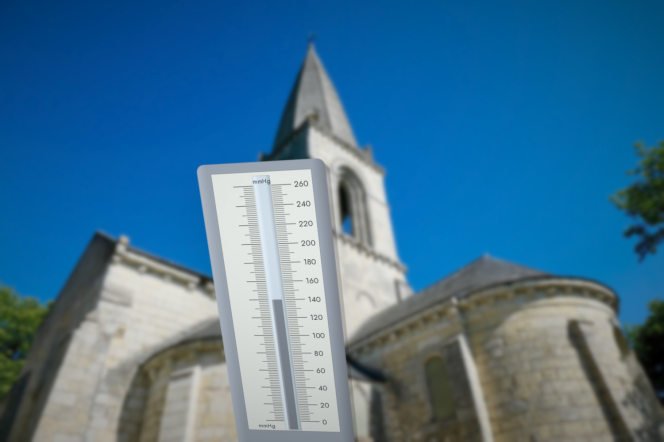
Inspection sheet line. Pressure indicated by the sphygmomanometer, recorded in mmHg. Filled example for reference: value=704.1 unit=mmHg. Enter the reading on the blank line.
value=140 unit=mmHg
